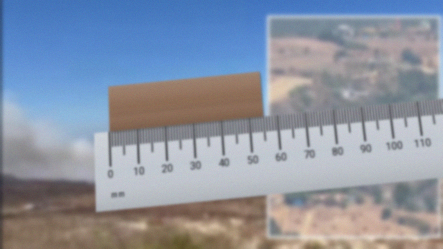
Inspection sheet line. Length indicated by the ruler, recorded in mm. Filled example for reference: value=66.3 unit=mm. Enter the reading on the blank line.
value=55 unit=mm
